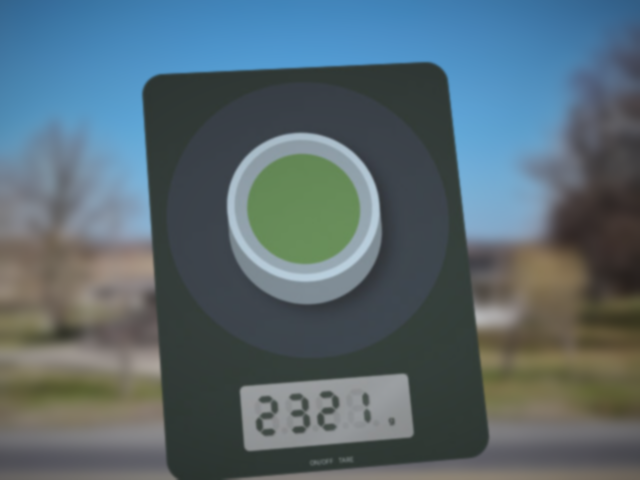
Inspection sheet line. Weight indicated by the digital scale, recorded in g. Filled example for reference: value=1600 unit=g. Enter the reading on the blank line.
value=2321 unit=g
